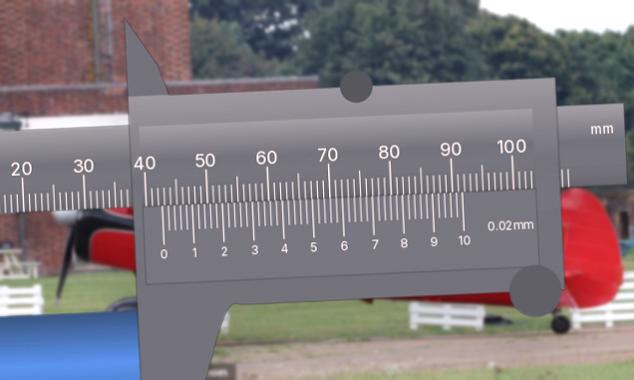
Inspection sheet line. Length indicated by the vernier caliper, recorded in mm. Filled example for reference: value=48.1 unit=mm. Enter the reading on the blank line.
value=42.6 unit=mm
